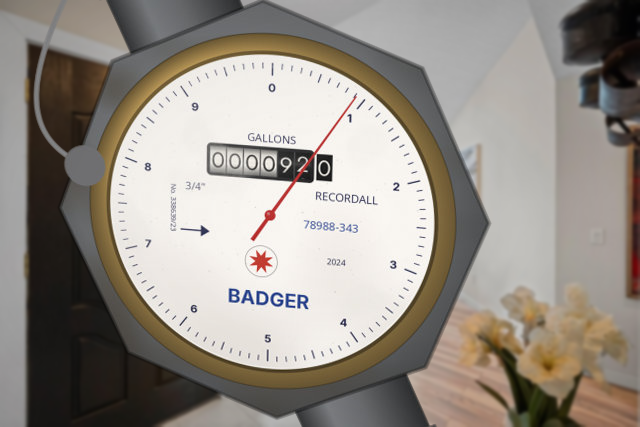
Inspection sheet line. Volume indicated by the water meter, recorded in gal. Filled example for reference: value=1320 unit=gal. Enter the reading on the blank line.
value=920.9 unit=gal
